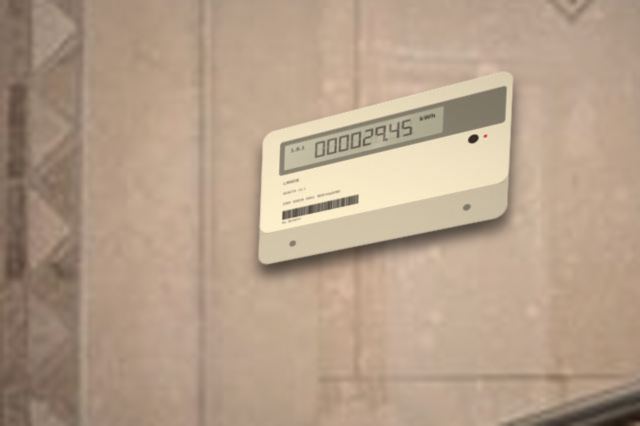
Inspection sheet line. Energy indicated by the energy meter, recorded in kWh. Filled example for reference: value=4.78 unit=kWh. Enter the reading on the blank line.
value=29.45 unit=kWh
